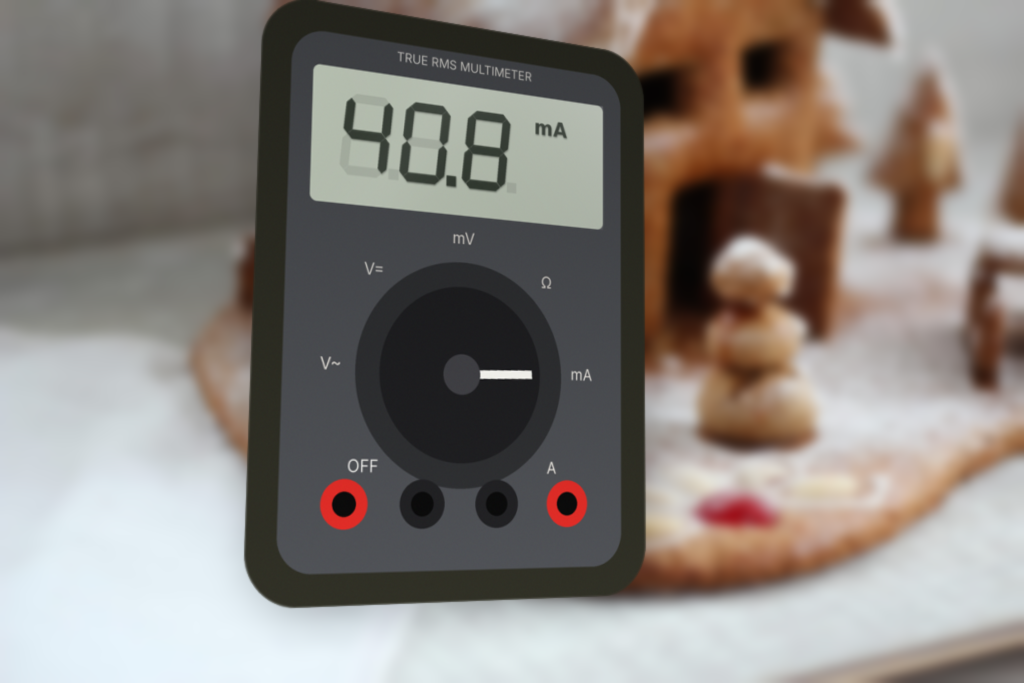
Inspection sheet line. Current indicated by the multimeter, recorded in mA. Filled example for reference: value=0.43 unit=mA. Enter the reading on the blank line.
value=40.8 unit=mA
